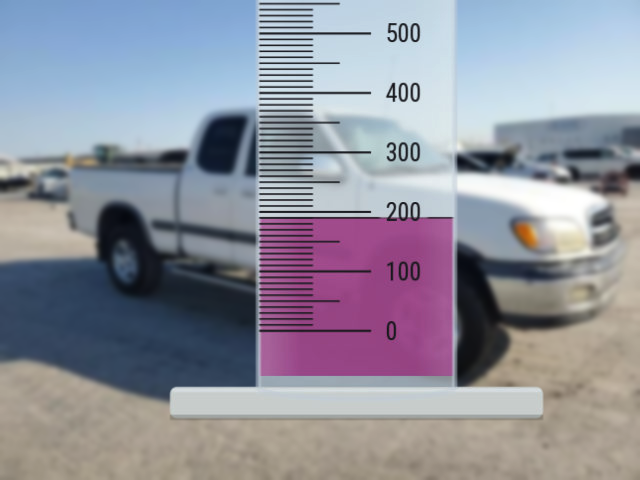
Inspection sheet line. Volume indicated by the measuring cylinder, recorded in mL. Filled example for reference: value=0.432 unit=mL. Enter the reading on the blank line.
value=190 unit=mL
